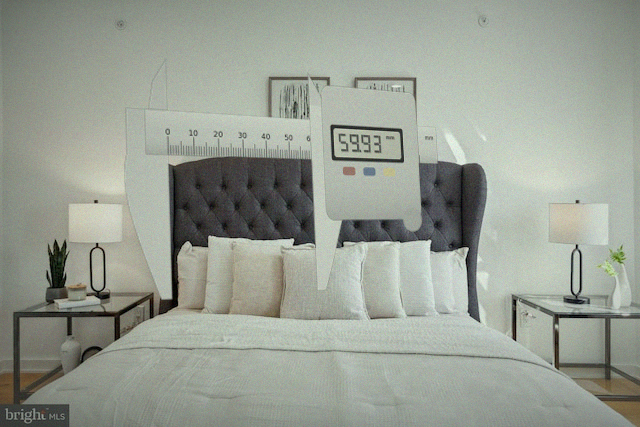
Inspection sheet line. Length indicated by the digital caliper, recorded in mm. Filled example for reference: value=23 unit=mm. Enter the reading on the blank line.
value=59.93 unit=mm
